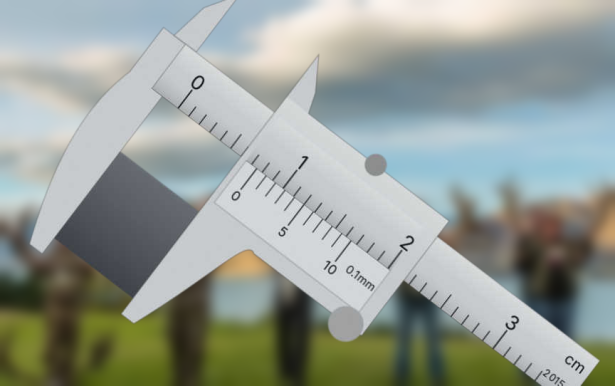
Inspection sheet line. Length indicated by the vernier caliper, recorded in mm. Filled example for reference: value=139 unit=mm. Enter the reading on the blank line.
value=7.5 unit=mm
